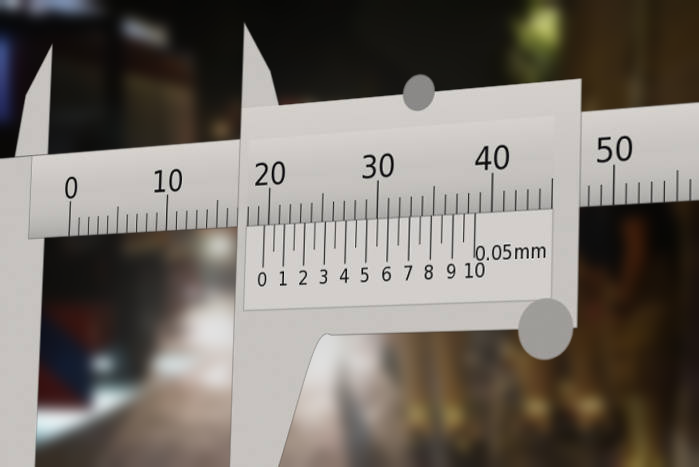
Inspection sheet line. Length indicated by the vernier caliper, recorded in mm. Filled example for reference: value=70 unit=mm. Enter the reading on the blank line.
value=19.6 unit=mm
